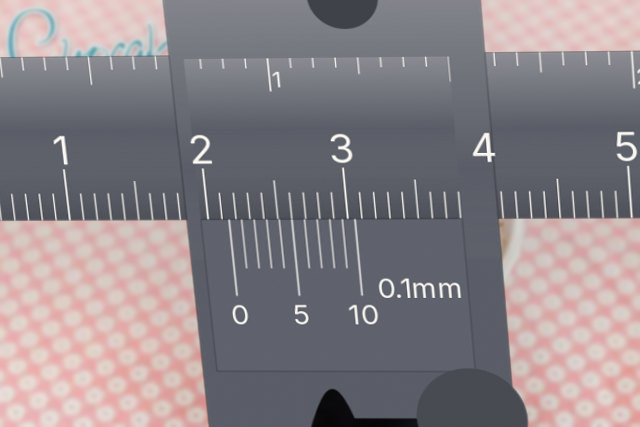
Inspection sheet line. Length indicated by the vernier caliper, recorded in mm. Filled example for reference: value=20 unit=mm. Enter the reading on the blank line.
value=21.5 unit=mm
